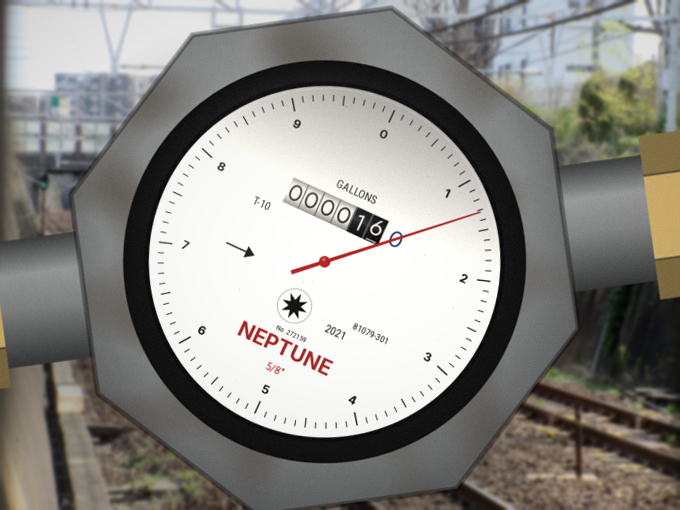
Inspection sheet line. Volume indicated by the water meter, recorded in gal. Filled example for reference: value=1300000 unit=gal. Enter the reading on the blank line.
value=161.3 unit=gal
